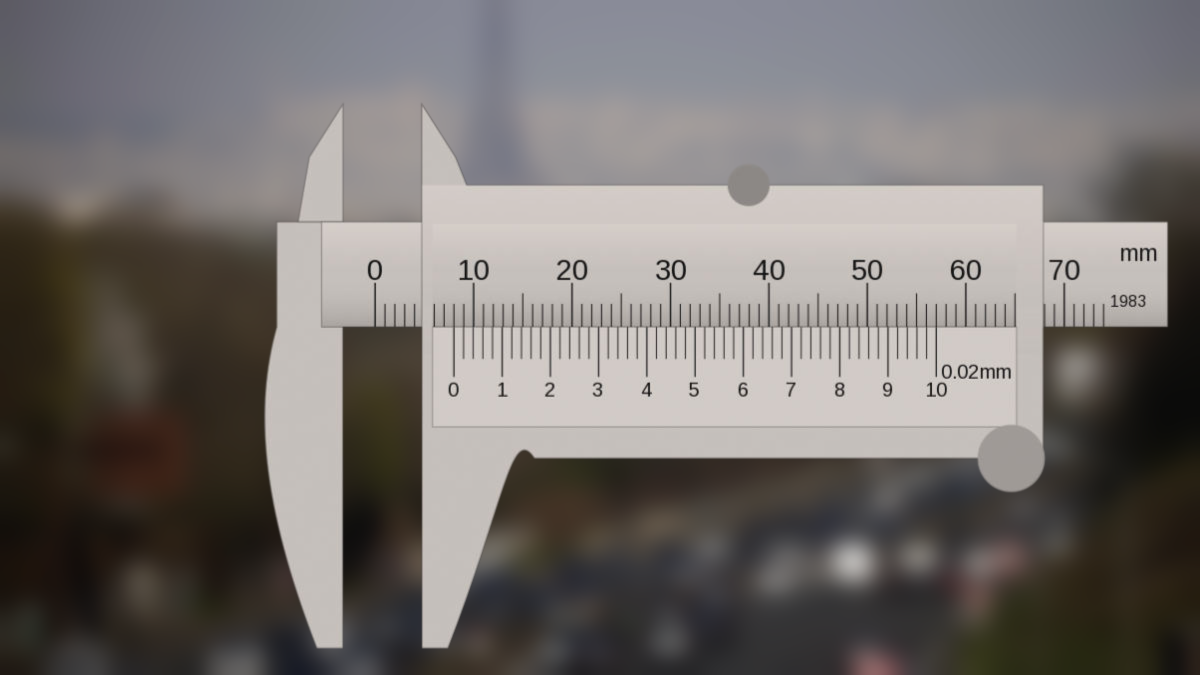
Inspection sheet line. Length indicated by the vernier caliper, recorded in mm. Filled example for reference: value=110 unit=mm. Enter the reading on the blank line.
value=8.0 unit=mm
